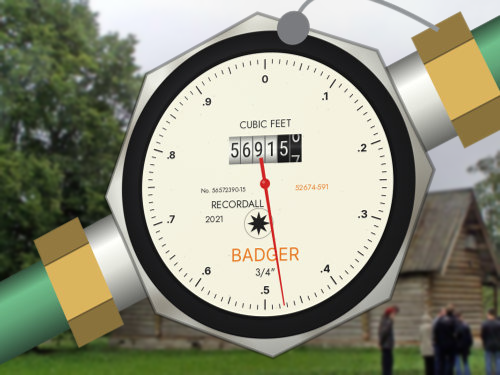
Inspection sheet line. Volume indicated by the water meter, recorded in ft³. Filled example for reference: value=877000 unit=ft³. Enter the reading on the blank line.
value=569156.47 unit=ft³
